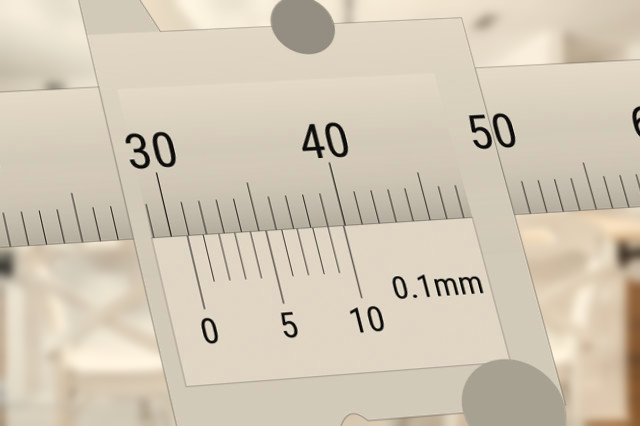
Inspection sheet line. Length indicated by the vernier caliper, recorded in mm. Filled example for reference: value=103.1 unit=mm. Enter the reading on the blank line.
value=30.9 unit=mm
